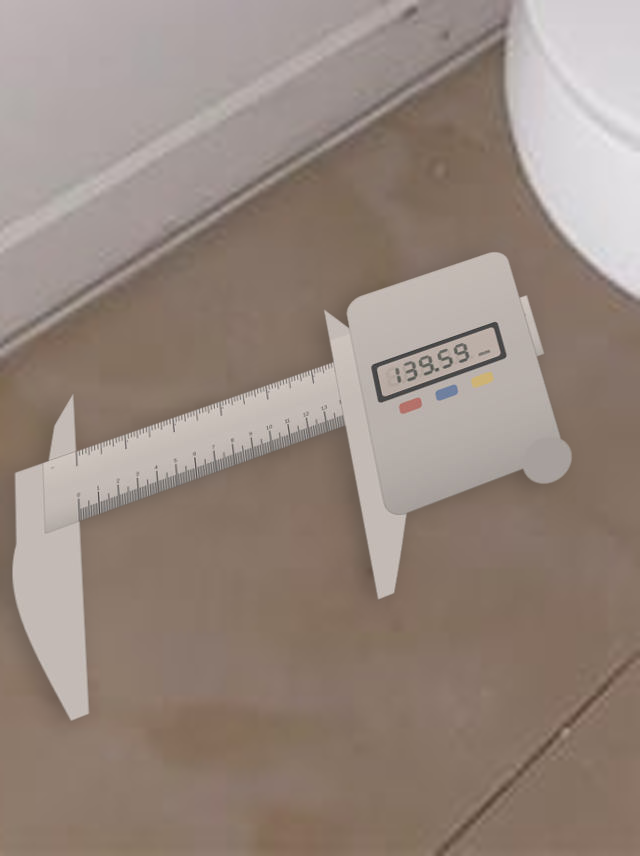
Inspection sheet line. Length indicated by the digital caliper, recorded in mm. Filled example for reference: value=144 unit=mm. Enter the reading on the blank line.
value=139.59 unit=mm
